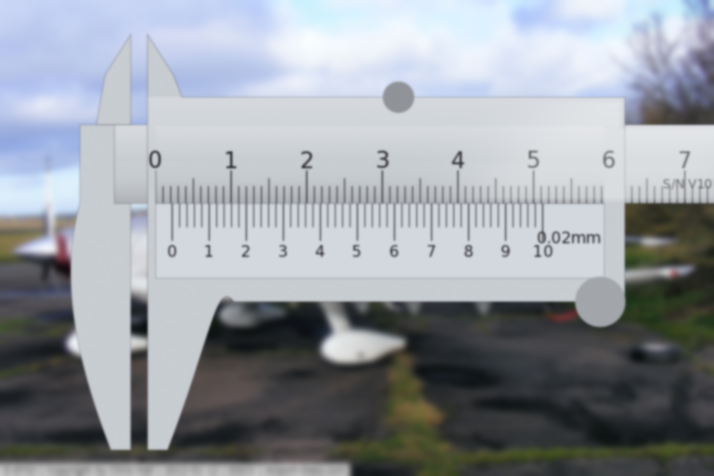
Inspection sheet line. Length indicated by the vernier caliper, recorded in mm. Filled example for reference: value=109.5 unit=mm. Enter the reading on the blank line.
value=2.2 unit=mm
